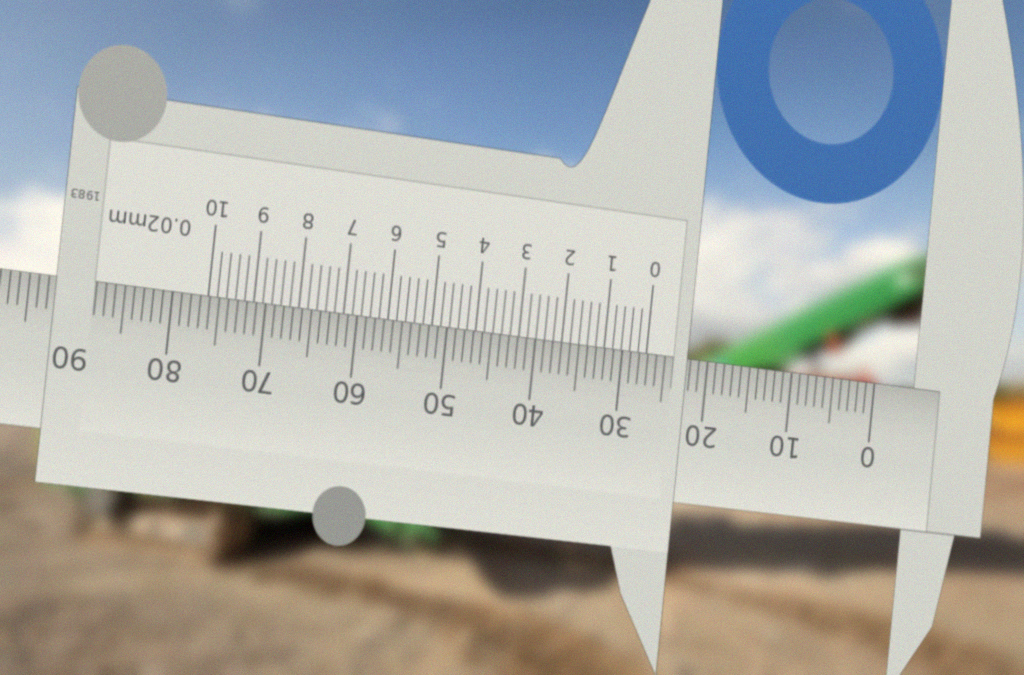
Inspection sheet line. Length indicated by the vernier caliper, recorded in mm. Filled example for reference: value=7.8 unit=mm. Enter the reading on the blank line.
value=27.2 unit=mm
